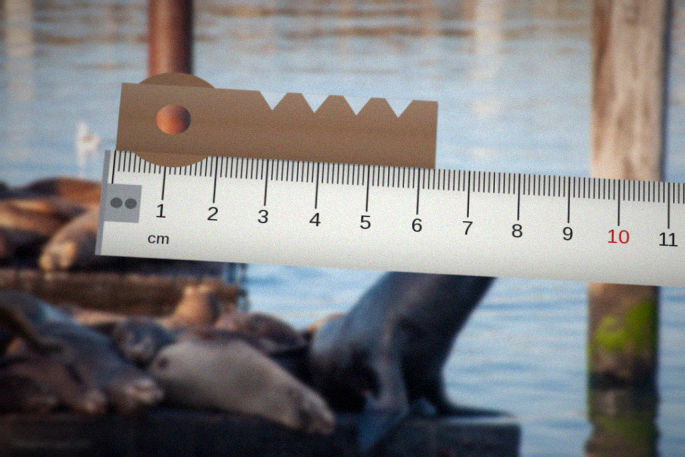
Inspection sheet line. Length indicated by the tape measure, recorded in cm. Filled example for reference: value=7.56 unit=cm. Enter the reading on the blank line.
value=6.3 unit=cm
